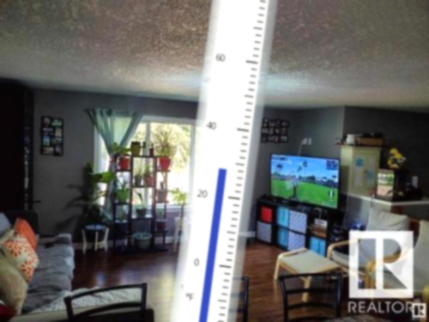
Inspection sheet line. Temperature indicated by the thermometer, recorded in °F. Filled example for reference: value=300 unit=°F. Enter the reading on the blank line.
value=28 unit=°F
